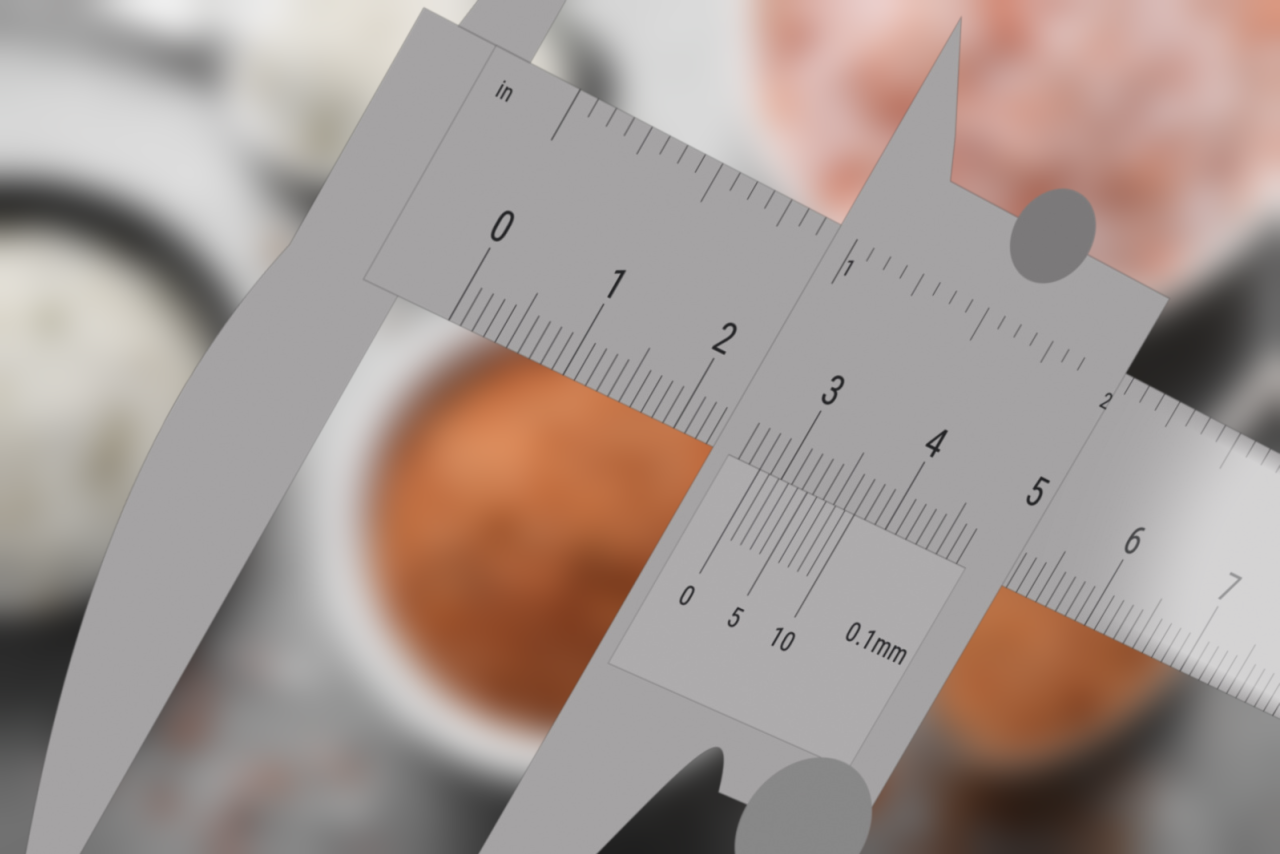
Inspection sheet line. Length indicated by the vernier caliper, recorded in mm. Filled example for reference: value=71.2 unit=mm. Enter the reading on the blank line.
value=28.0 unit=mm
